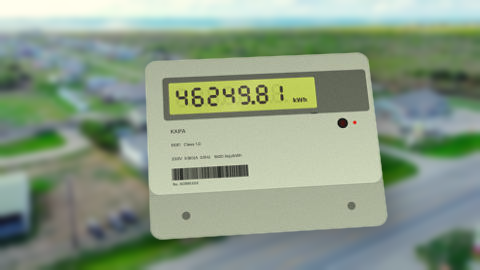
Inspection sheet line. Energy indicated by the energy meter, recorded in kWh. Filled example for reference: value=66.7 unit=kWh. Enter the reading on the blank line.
value=46249.81 unit=kWh
